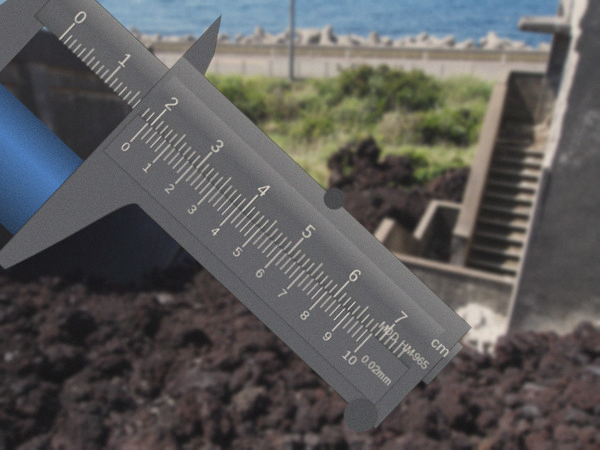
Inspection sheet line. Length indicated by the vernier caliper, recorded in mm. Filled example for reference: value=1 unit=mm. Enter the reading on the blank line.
value=19.4 unit=mm
